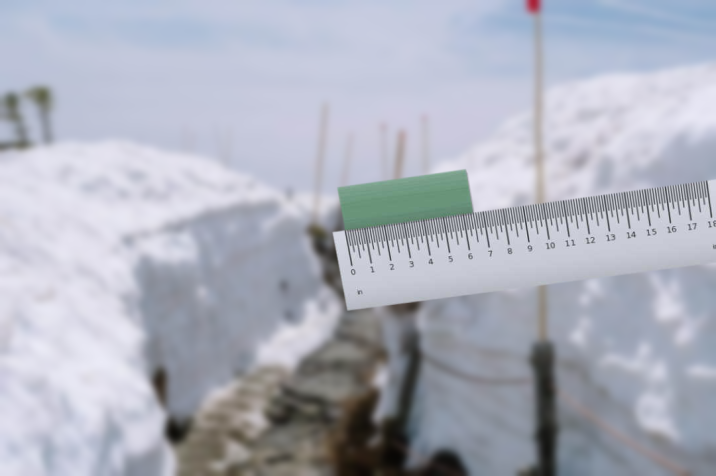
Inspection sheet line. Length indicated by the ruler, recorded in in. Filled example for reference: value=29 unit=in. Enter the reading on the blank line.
value=6.5 unit=in
